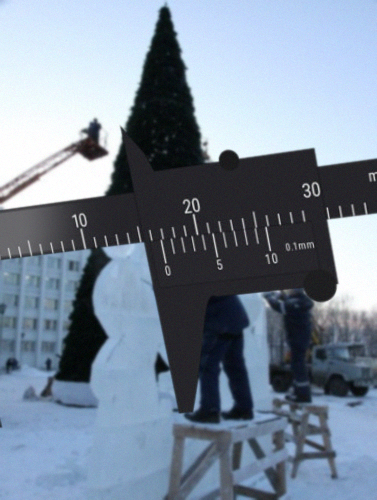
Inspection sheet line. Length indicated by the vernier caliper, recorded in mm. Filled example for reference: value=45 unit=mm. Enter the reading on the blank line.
value=16.8 unit=mm
